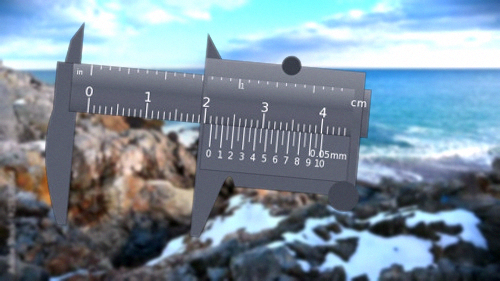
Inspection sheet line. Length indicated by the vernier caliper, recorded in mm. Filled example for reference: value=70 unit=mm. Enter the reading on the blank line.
value=21.2 unit=mm
